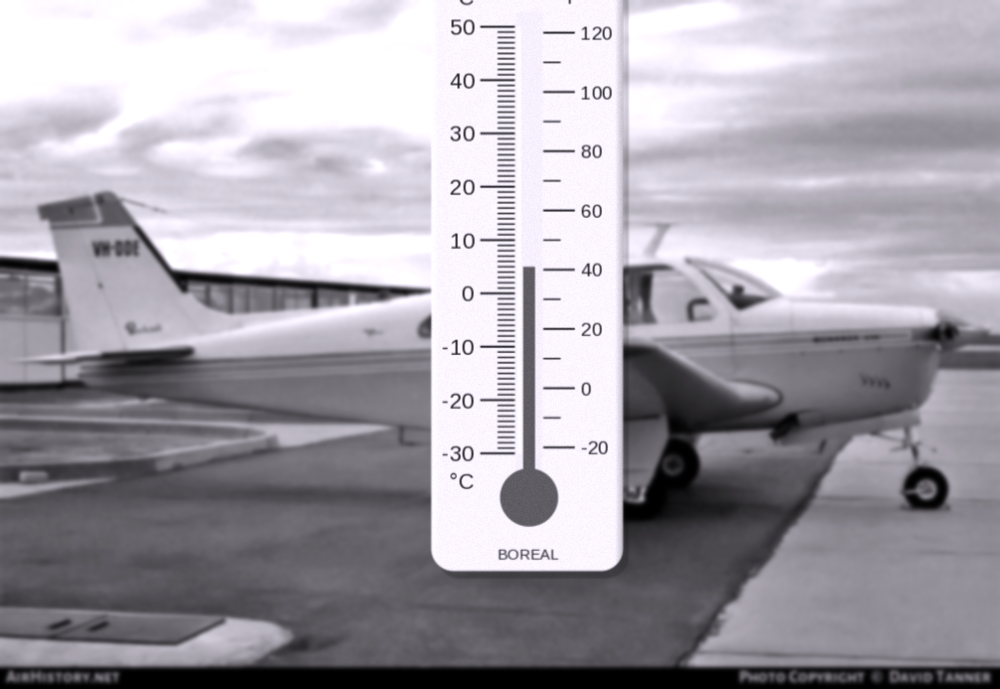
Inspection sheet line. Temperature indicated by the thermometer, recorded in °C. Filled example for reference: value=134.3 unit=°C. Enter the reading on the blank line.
value=5 unit=°C
